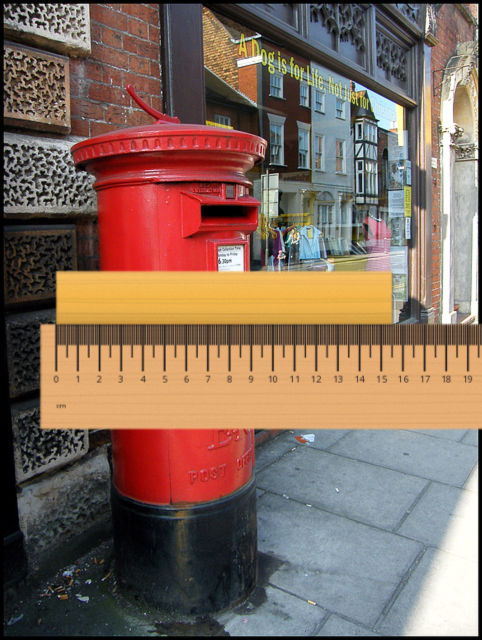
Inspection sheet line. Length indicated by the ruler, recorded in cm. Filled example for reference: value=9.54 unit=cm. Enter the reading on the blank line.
value=15.5 unit=cm
